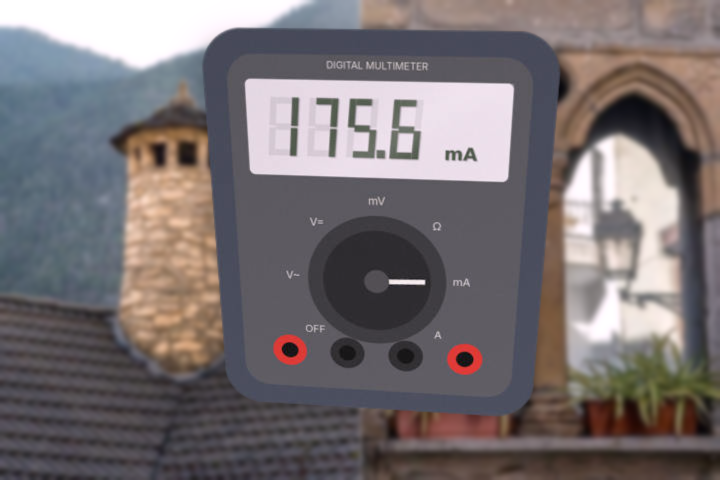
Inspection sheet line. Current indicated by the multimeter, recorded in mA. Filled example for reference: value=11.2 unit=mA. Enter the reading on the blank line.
value=175.6 unit=mA
